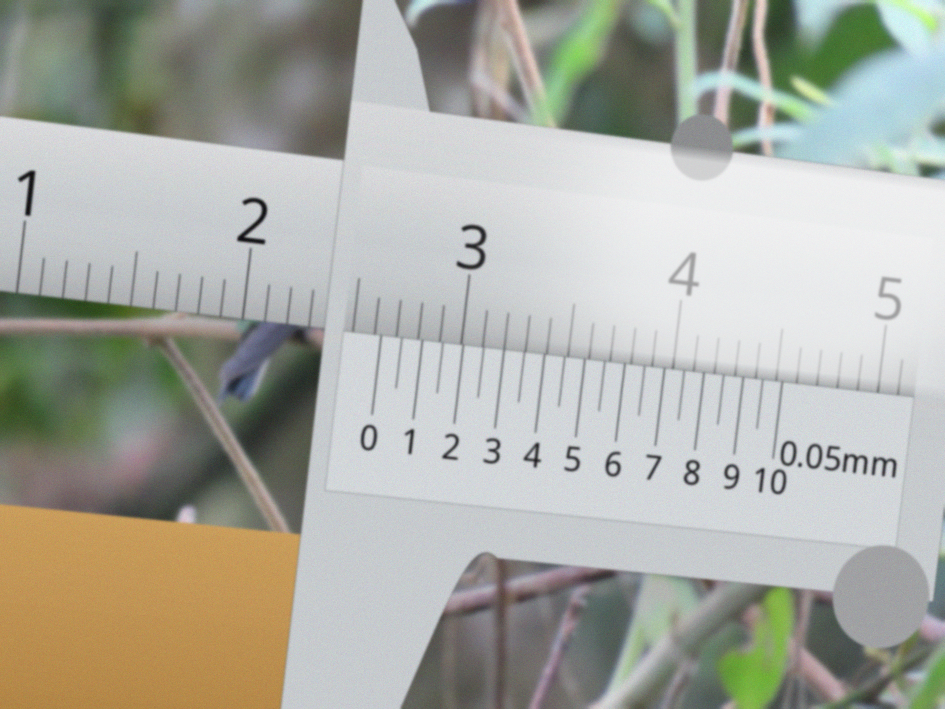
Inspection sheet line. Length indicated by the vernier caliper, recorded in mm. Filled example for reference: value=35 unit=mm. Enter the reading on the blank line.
value=26.3 unit=mm
